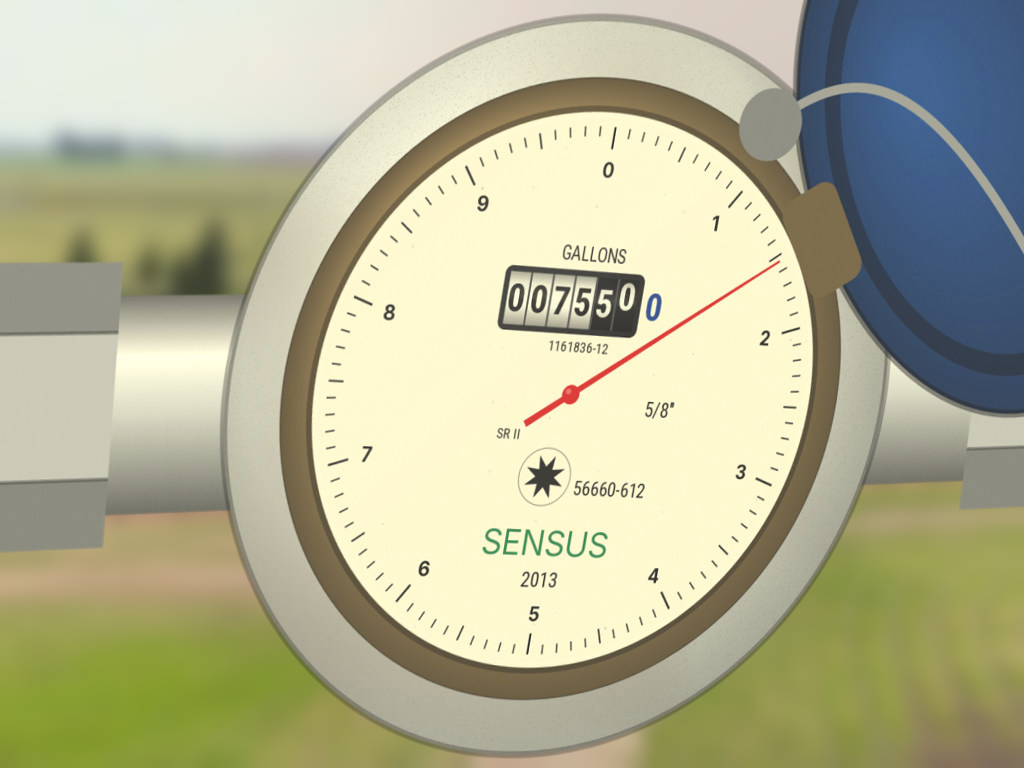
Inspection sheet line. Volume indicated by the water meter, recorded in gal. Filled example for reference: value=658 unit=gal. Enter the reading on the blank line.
value=75501.5 unit=gal
